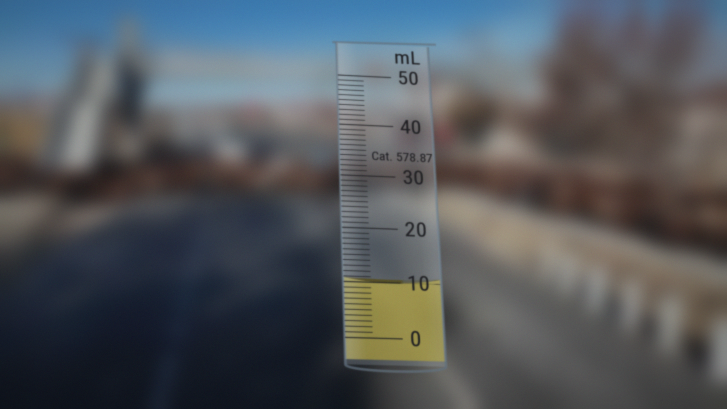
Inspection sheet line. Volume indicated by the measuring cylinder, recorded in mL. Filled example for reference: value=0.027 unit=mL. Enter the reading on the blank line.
value=10 unit=mL
